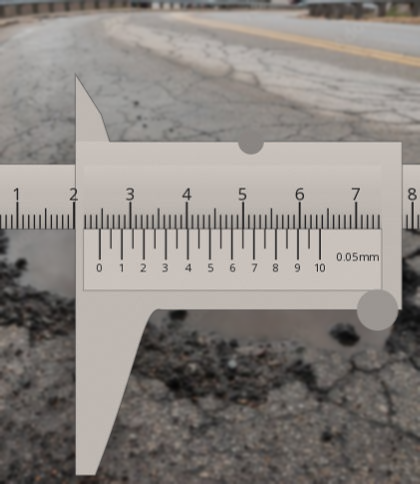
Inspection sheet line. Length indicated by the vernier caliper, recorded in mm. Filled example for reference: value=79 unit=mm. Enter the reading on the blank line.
value=24.6 unit=mm
